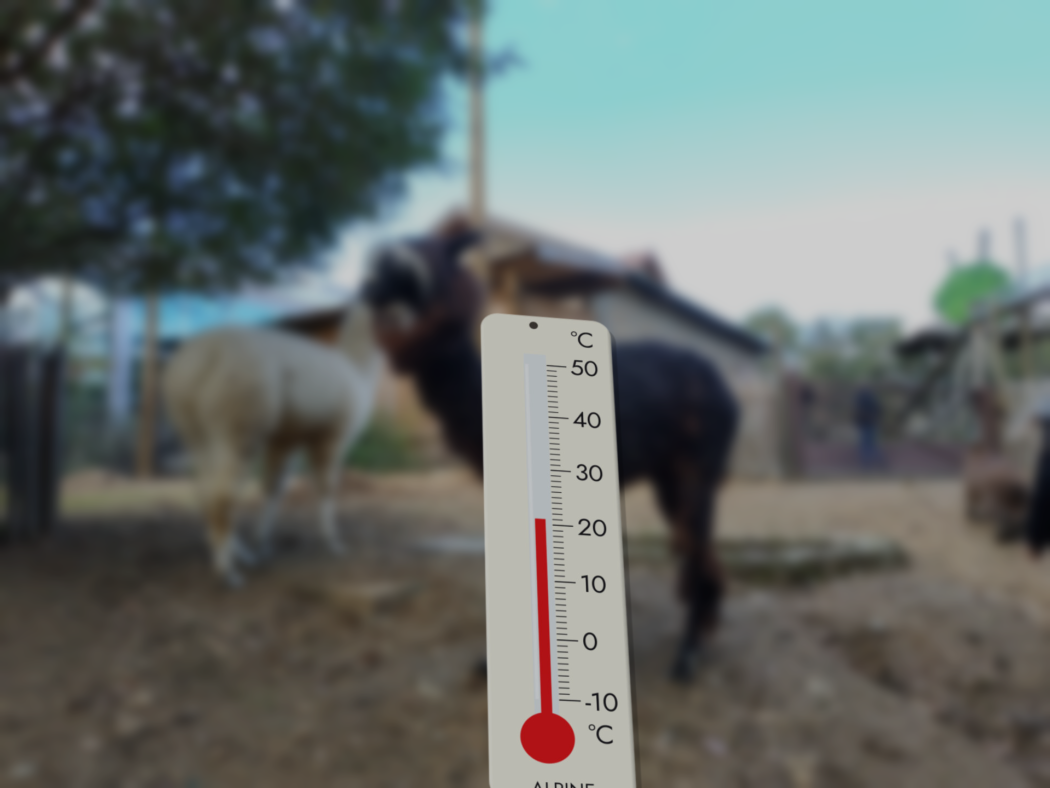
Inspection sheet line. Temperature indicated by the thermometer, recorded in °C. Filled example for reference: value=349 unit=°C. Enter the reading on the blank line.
value=21 unit=°C
